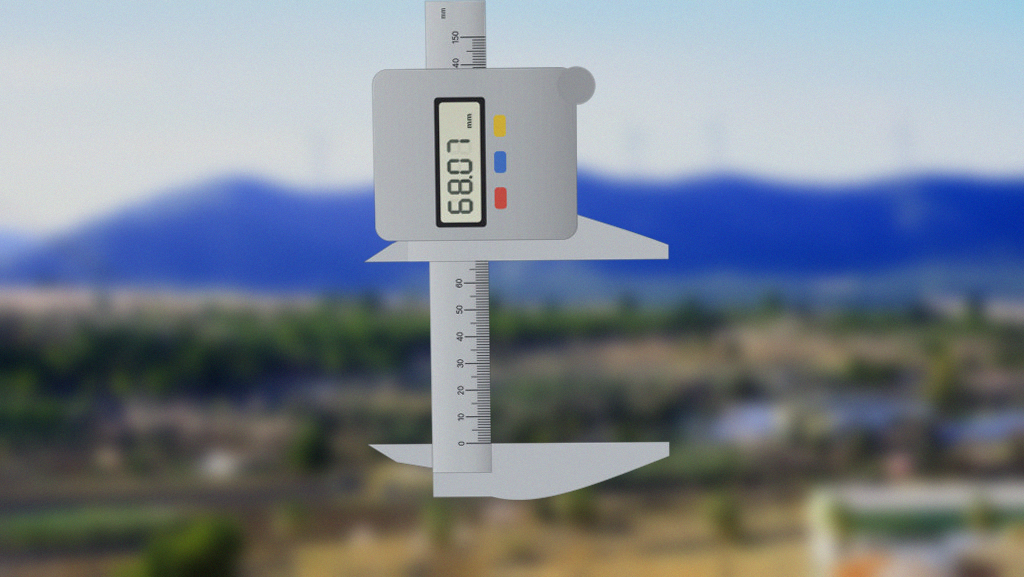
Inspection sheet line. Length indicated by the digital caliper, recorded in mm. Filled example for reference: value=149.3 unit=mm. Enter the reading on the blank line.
value=68.07 unit=mm
